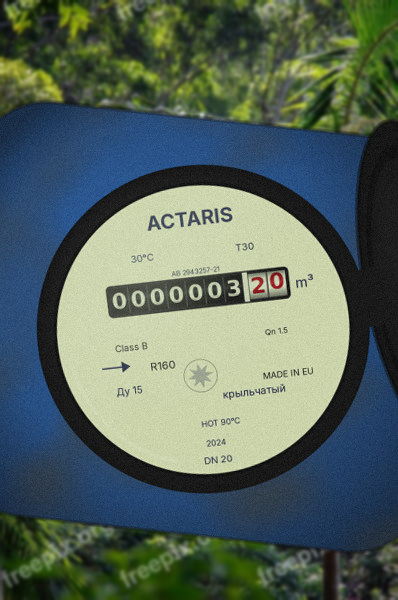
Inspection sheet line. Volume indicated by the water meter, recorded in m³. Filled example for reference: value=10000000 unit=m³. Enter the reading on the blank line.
value=3.20 unit=m³
